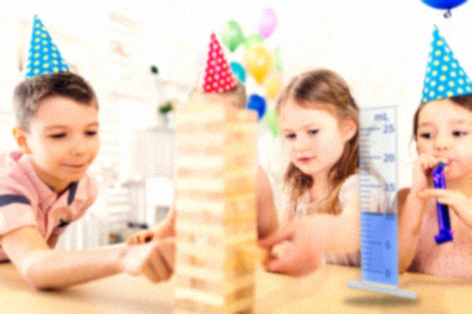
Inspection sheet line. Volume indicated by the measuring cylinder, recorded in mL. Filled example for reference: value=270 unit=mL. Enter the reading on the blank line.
value=10 unit=mL
